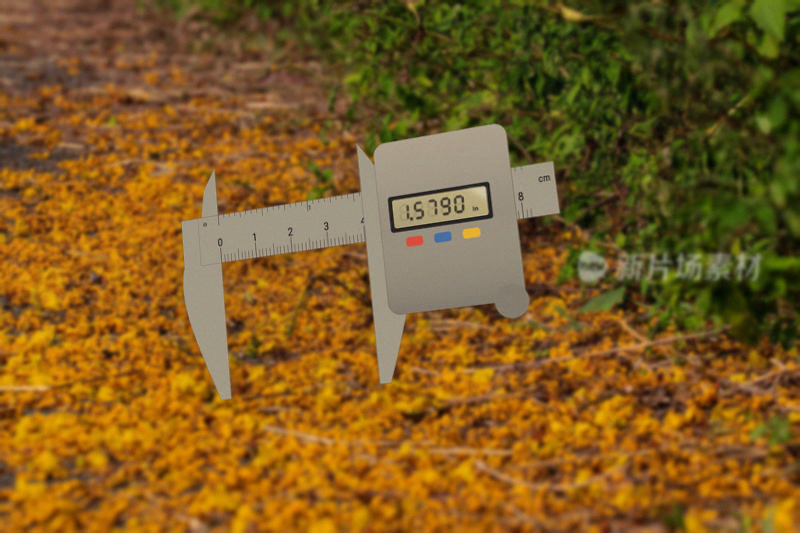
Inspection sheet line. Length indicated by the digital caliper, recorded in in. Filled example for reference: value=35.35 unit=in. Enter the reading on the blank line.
value=1.5790 unit=in
